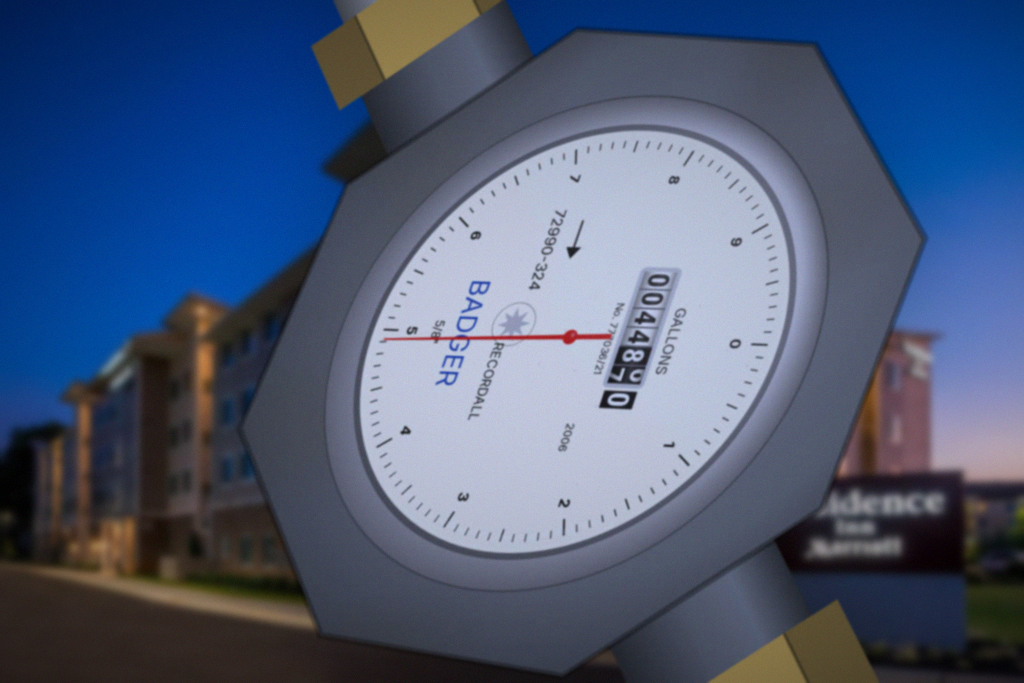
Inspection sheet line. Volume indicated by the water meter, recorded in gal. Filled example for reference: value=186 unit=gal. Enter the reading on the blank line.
value=44864.9 unit=gal
